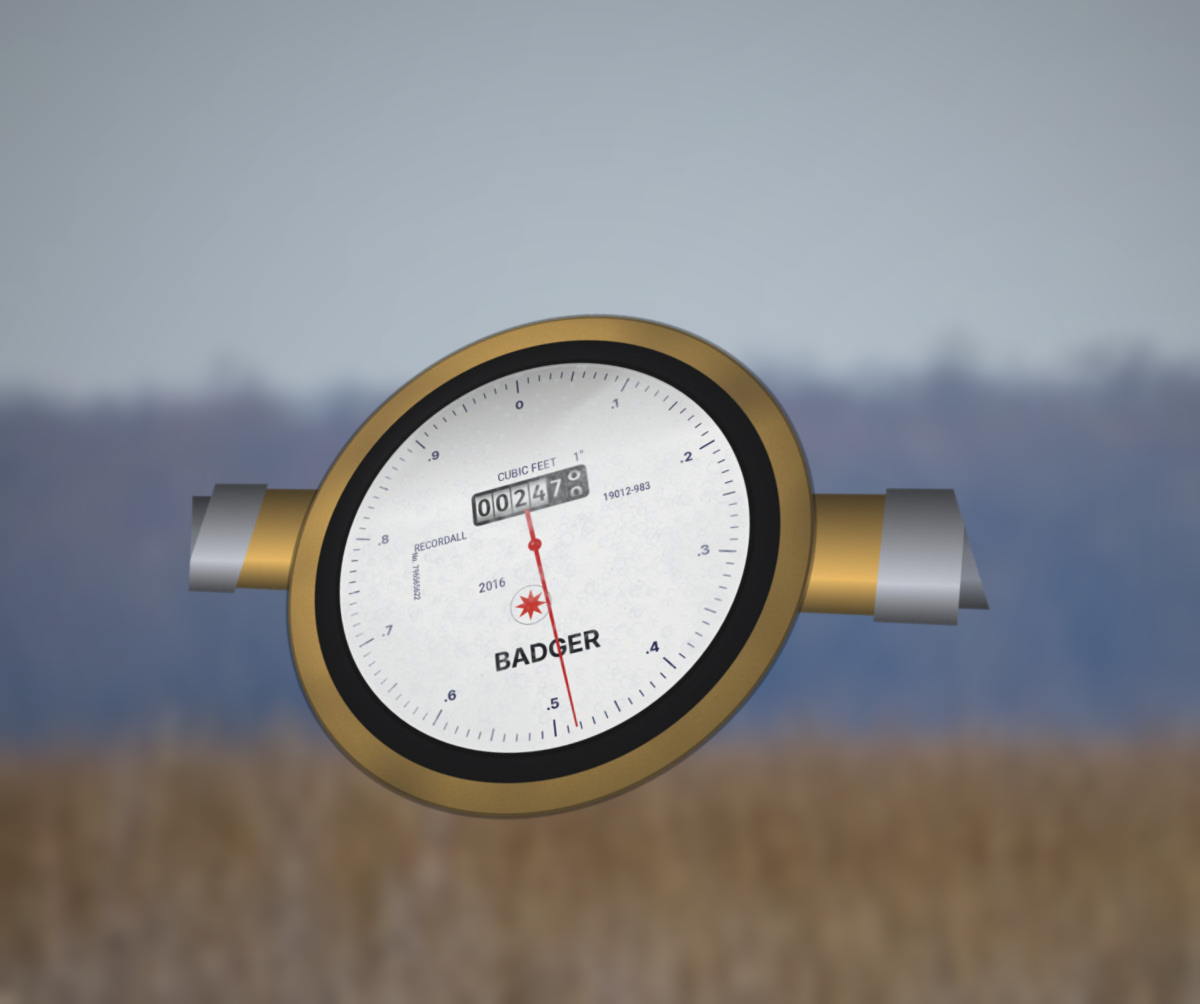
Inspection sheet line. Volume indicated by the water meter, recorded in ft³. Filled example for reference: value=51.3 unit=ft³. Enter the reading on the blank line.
value=2478.48 unit=ft³
